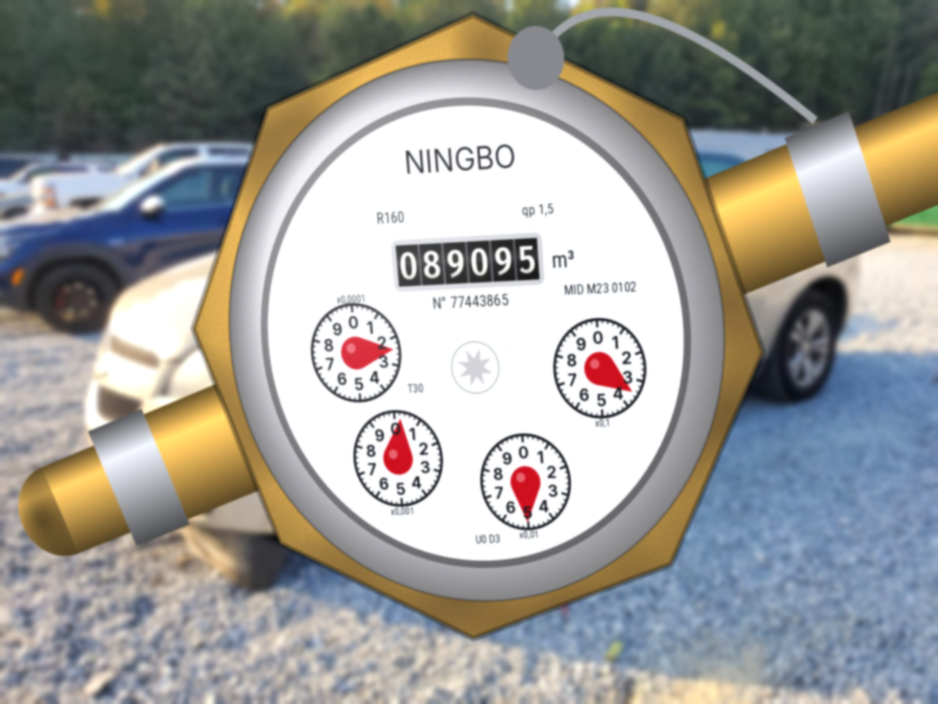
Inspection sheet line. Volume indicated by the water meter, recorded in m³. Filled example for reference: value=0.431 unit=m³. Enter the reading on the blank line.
value=89095.3502 unit=m³
